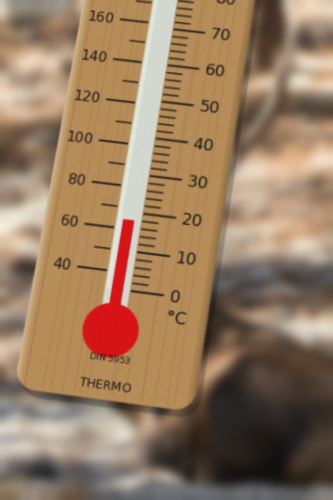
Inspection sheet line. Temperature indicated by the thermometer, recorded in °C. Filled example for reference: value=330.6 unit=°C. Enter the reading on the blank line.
value=18 unit=°C
